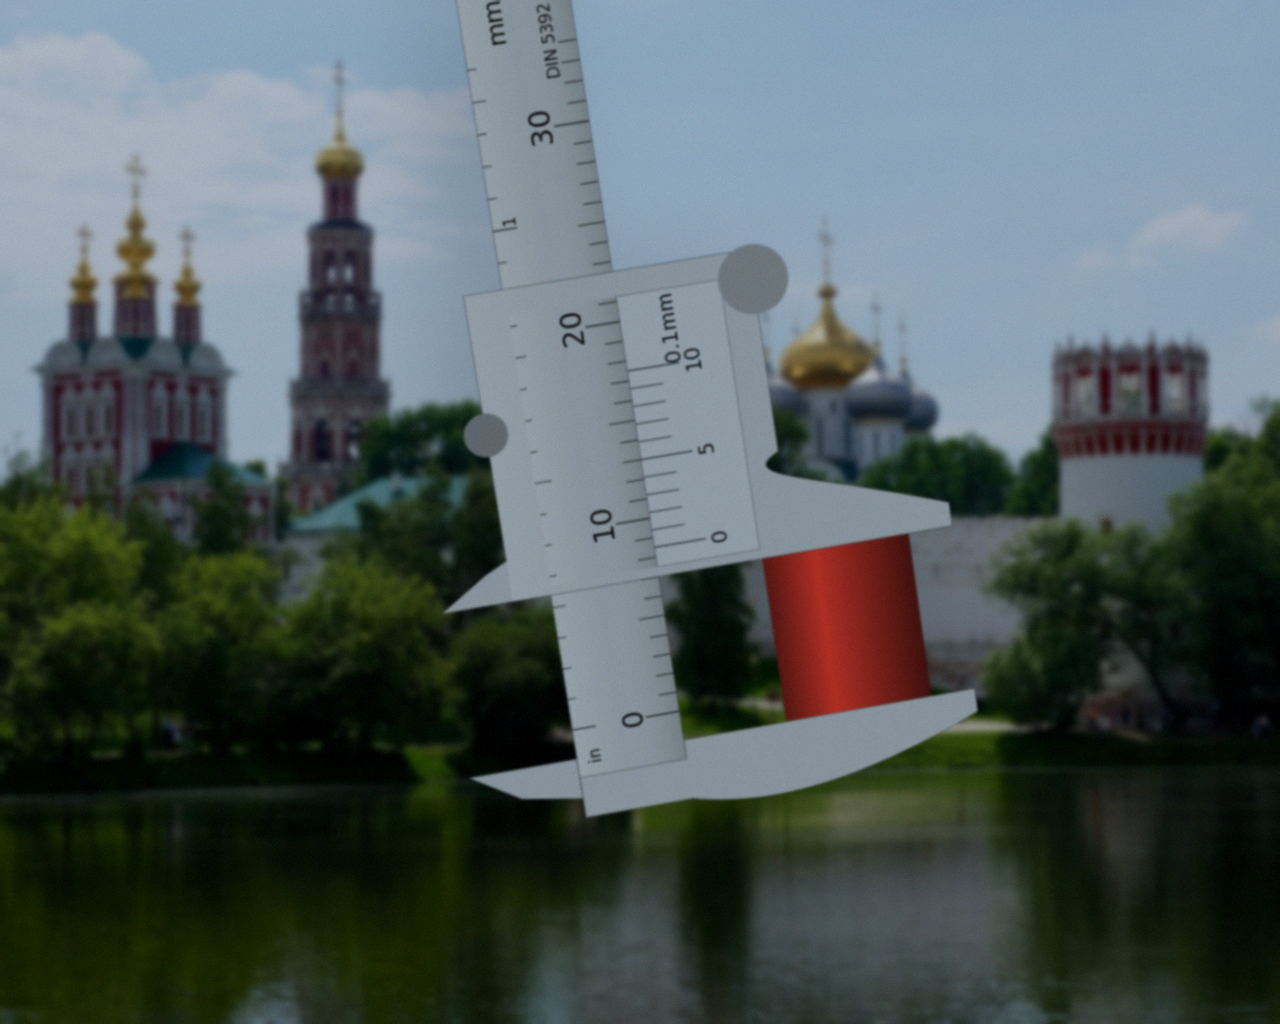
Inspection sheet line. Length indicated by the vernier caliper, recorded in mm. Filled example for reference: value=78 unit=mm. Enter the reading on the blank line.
value=8.5 unit=mm
